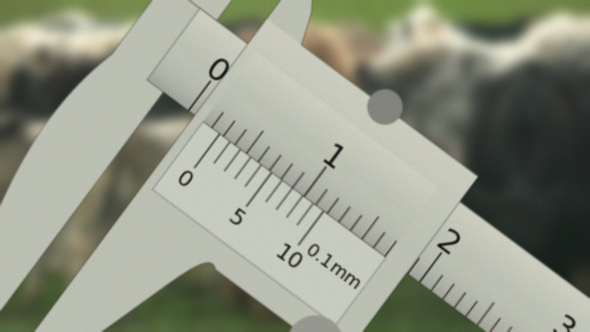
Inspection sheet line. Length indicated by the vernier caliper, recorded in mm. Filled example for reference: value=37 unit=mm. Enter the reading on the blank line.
value=2.7 unit=mm
